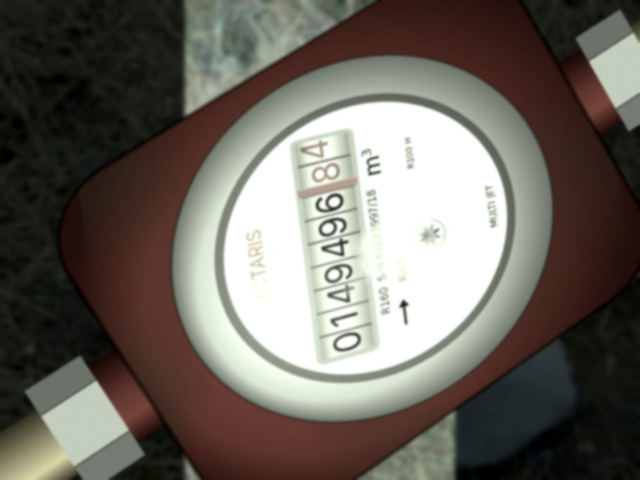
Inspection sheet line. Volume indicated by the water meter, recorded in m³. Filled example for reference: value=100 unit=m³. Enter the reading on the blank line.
value=149496.84 unit=m³
